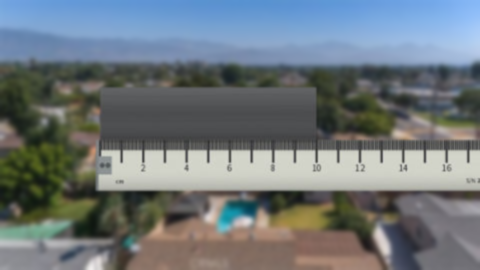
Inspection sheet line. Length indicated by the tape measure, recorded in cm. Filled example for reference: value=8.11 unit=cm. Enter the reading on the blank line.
value=10 unit=cm
